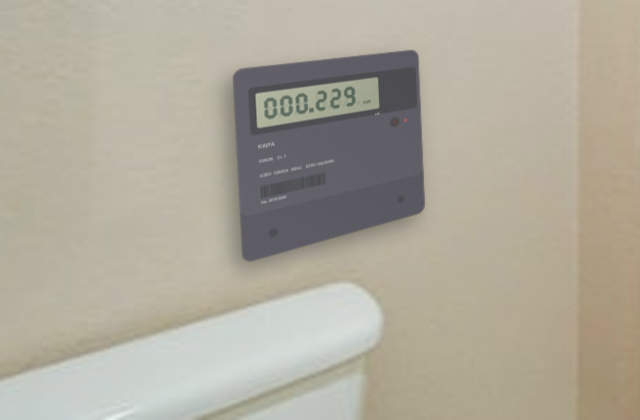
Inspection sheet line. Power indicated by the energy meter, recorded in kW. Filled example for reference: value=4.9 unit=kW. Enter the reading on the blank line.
value=0.229 unit=kW
